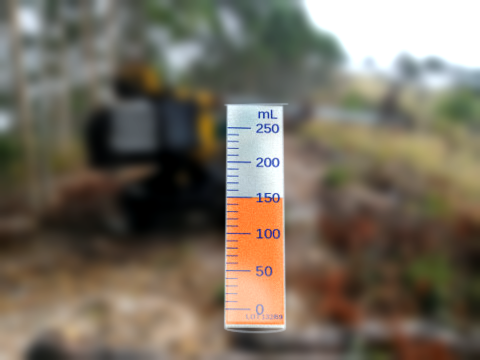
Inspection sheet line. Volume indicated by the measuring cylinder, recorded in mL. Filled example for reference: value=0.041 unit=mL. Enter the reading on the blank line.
value=150 unit=mL
